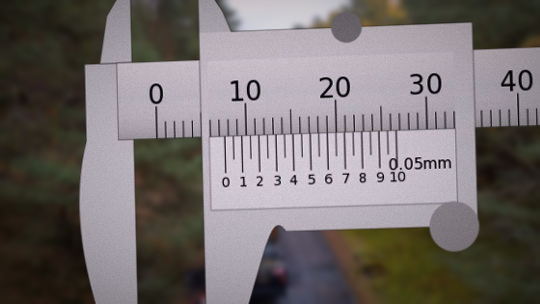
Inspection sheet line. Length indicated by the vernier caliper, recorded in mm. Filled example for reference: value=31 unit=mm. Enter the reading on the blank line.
value=7.6 unit=mm
